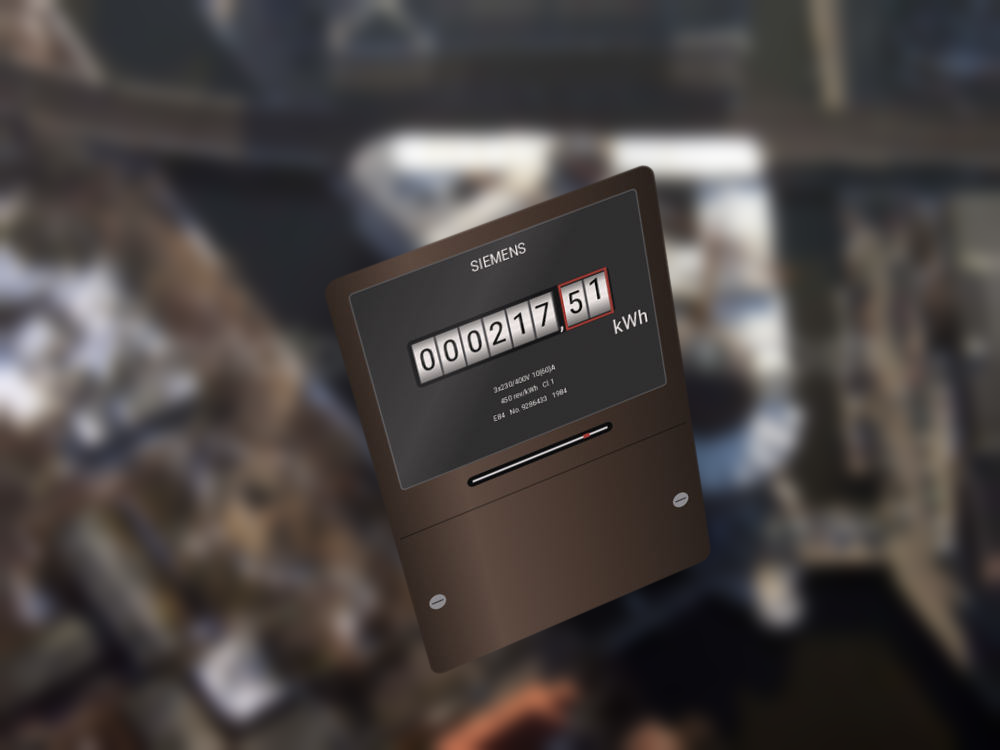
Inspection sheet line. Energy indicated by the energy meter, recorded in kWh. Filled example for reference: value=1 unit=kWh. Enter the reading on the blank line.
value=217.51 unit=kWh
